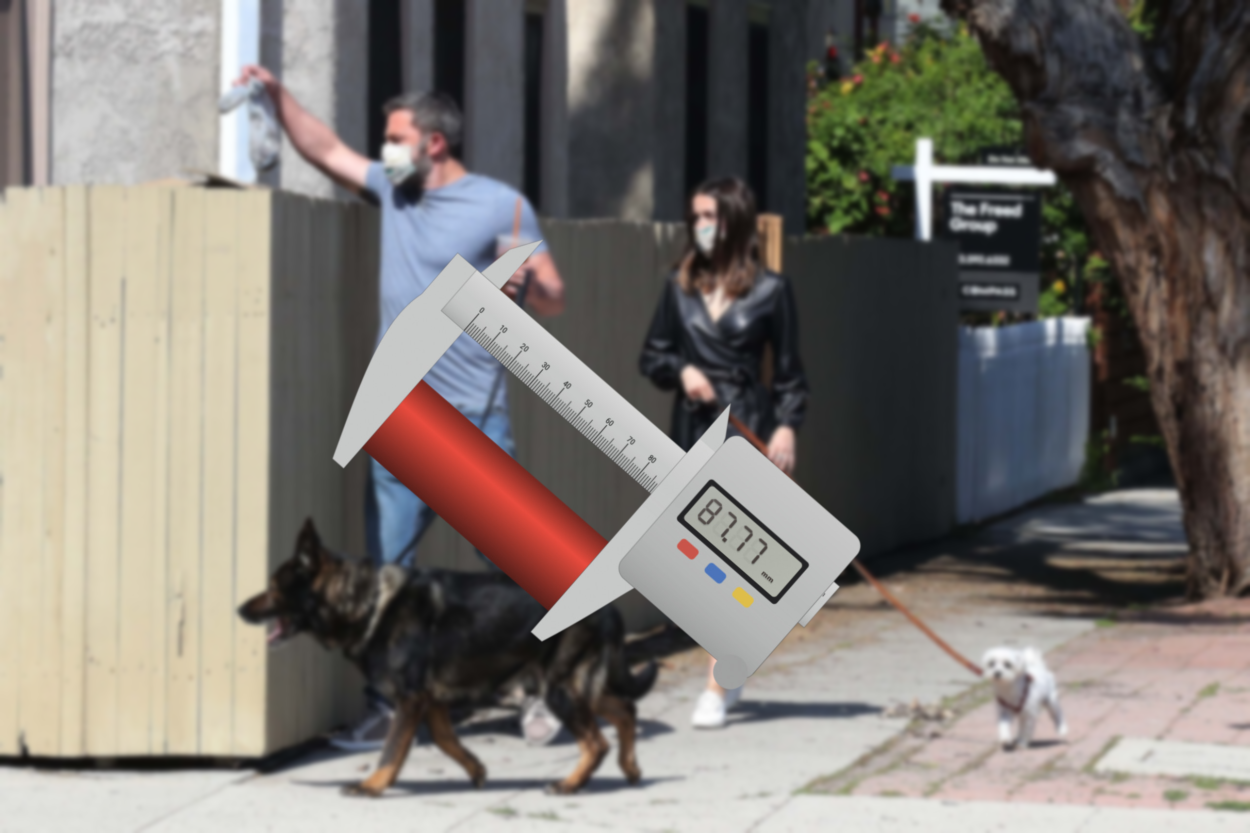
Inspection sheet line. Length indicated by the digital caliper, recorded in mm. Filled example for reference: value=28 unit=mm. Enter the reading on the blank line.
value=87.77 unit=mm
